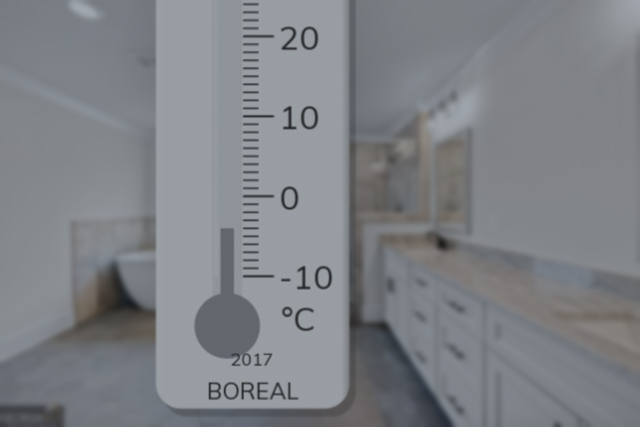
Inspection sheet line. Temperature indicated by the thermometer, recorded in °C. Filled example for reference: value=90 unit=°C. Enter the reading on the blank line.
value=-4 unit=°C
